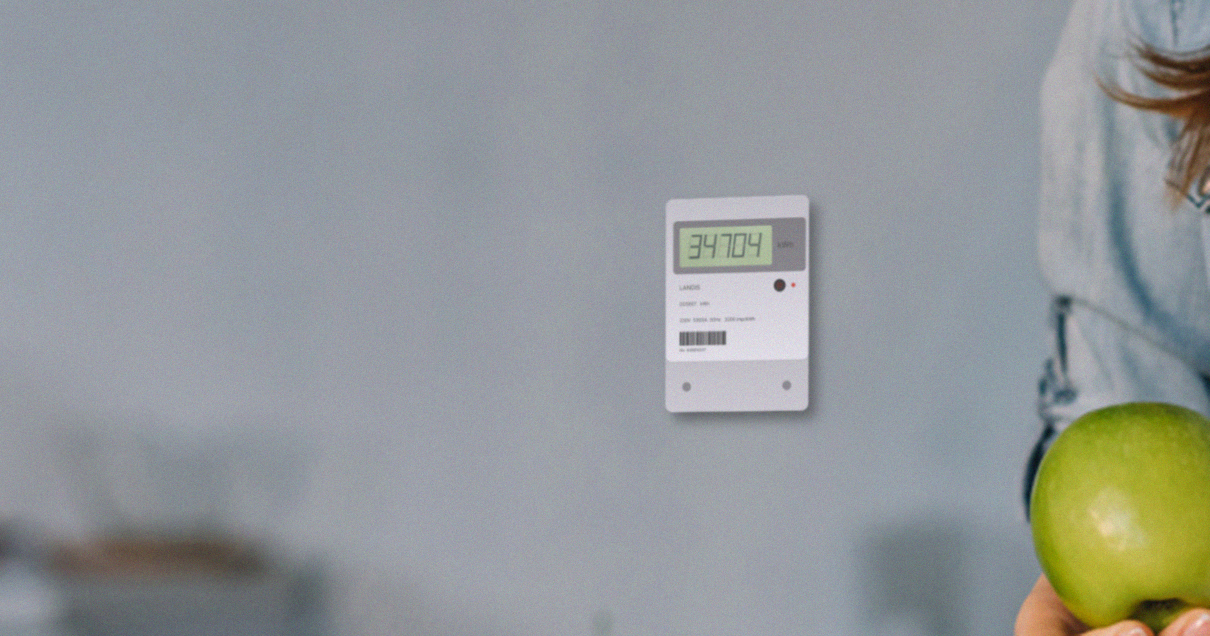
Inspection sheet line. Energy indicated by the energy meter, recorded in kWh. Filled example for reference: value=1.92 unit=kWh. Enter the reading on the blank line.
value=34704 unit=kWh
